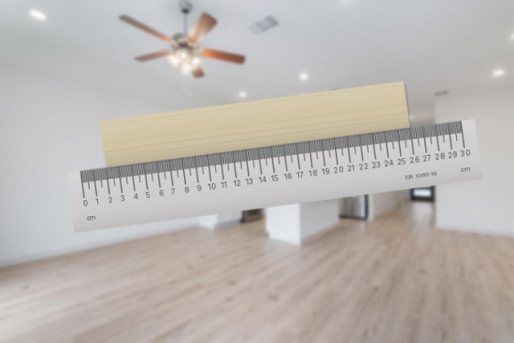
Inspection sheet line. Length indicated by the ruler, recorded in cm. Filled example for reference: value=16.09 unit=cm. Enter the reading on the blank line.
value=24 unit=cm
